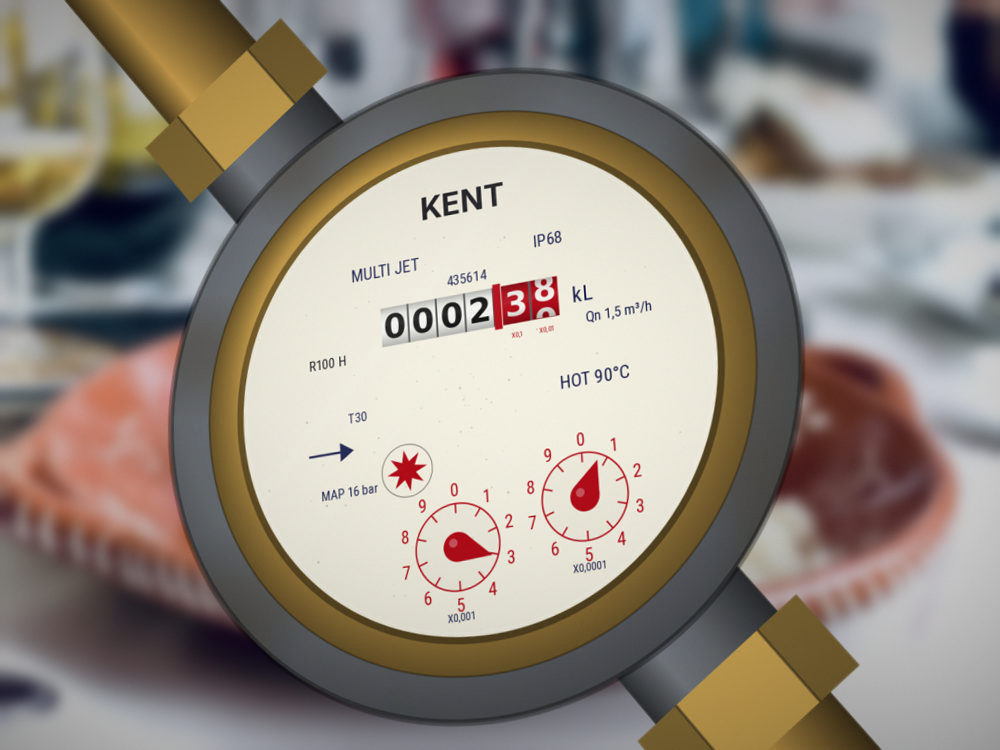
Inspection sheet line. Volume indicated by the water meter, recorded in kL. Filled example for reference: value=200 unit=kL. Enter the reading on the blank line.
value=2.3830 unit=kL
